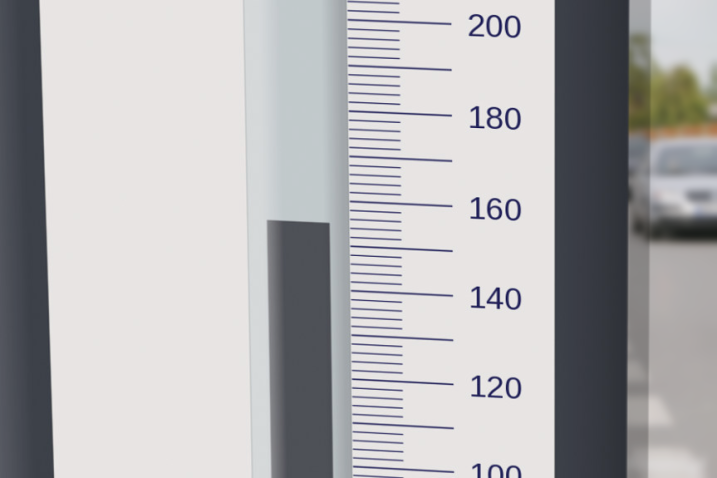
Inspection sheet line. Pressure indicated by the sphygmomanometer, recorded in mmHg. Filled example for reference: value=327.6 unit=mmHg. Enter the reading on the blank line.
value=155 unit=mmHg
